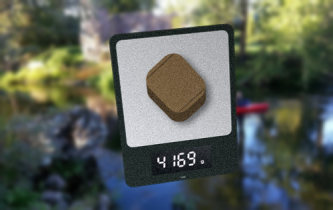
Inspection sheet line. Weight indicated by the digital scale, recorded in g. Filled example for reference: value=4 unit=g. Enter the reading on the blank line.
value=4169 unit=g
